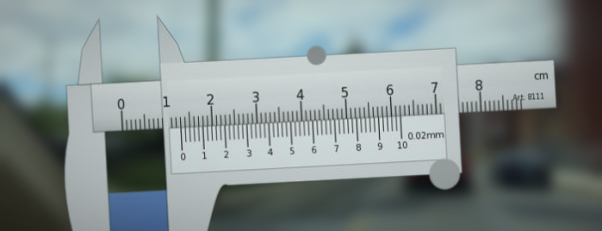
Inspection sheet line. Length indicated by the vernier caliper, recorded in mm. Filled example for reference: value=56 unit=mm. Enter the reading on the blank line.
value=13.0 unit=mm
